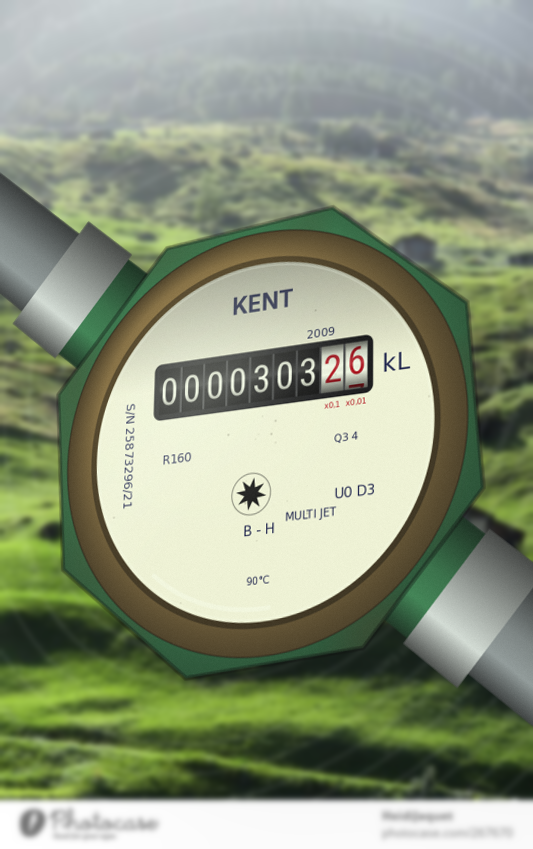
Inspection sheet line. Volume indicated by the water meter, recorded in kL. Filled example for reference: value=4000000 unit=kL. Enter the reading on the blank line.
value=303.26 unit=kL
